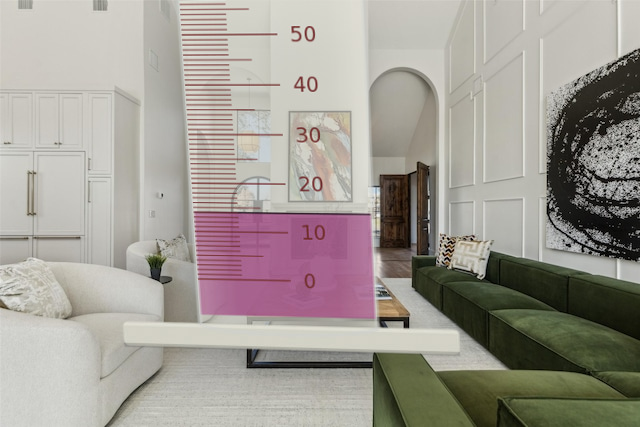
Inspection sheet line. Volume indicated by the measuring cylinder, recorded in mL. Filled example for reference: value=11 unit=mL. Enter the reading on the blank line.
value=14 unit=mL
